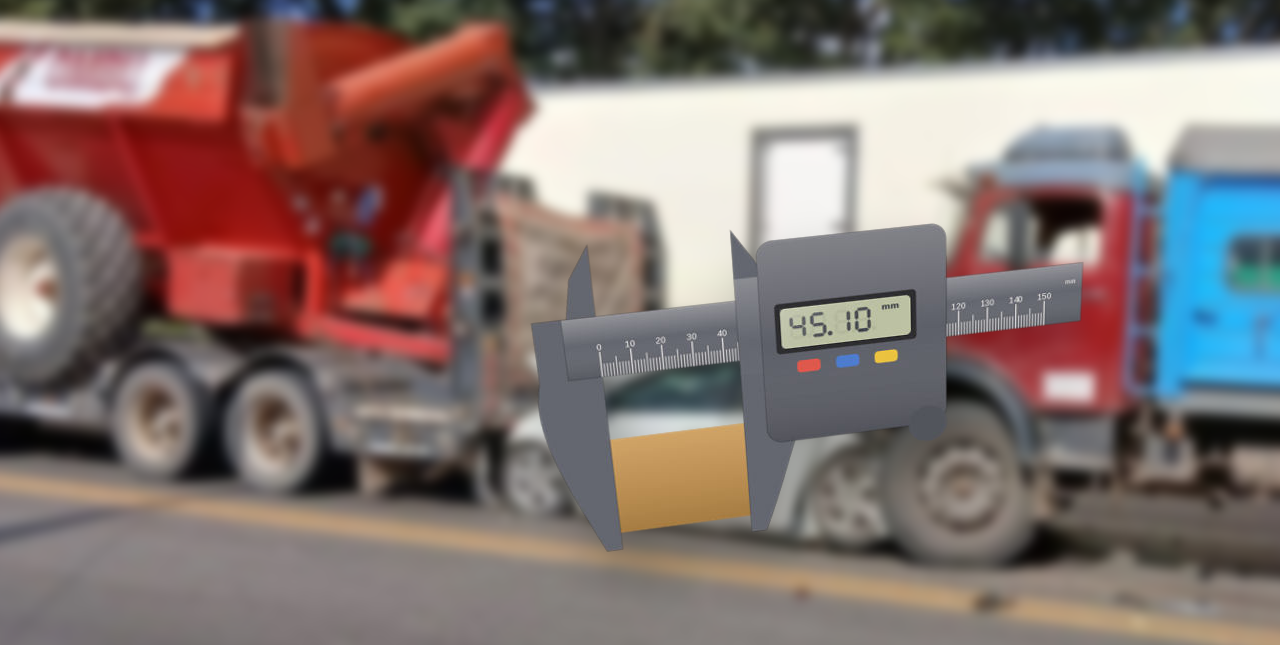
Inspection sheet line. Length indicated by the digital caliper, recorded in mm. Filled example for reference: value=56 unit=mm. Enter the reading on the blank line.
value=45.10 unit=mm
